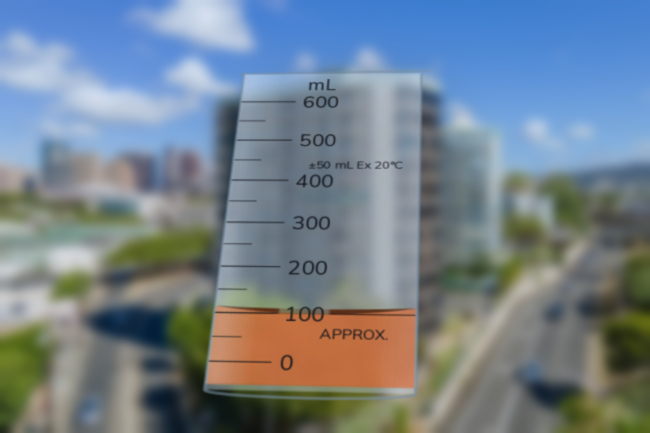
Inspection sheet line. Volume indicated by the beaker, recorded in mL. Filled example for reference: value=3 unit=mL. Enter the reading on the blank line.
value=100 unit=mL
